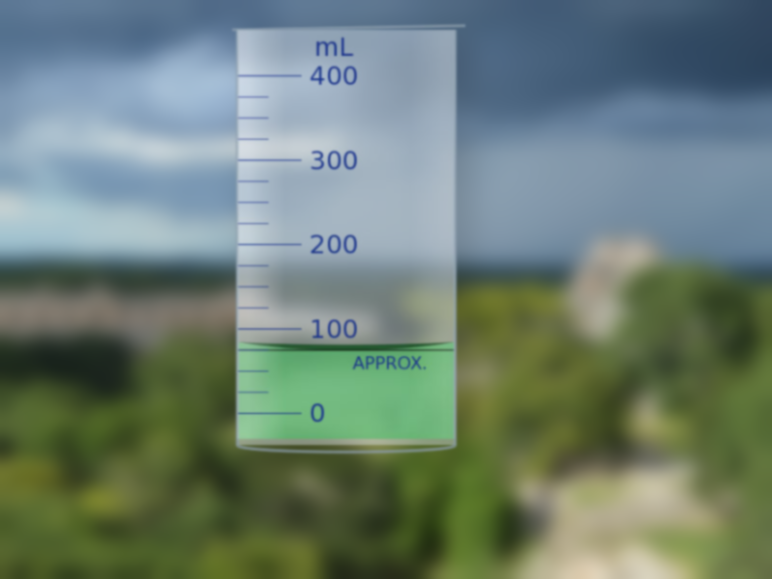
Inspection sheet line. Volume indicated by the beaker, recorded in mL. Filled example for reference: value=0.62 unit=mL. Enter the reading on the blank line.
value=75 unit=mL
